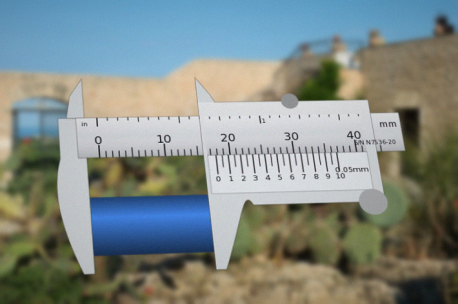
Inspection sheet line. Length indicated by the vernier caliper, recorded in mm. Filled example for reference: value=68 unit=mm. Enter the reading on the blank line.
value=17.8 unit=mm
